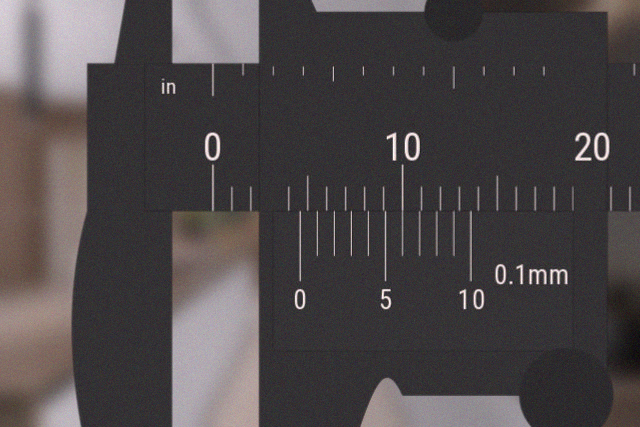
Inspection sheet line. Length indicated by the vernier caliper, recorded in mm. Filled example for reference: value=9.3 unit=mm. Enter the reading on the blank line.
value=4.6 unit=mm
